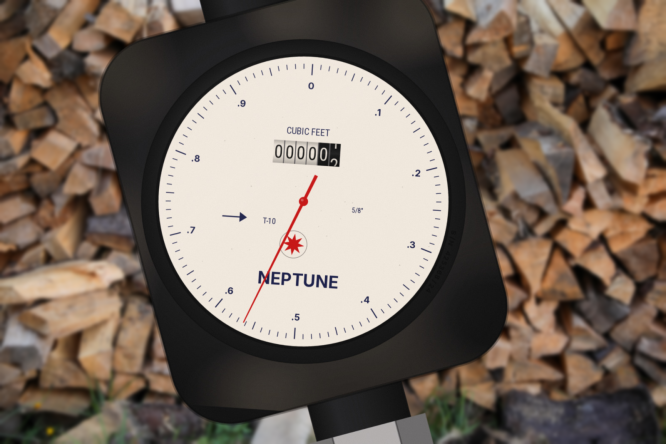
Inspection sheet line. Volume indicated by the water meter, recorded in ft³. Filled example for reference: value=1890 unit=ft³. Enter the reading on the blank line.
value=1.56 unit=ft³
